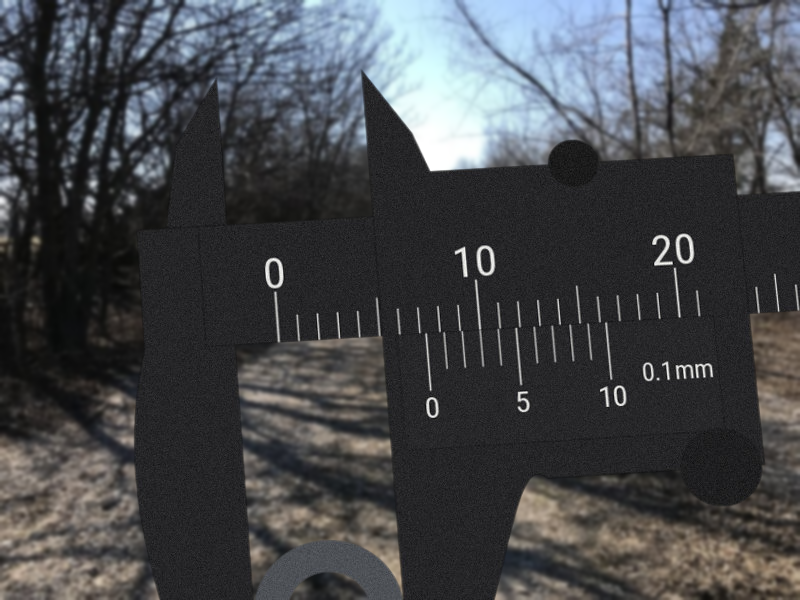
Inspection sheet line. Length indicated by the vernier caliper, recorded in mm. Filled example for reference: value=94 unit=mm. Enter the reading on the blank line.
value=7.3 unit=mm
